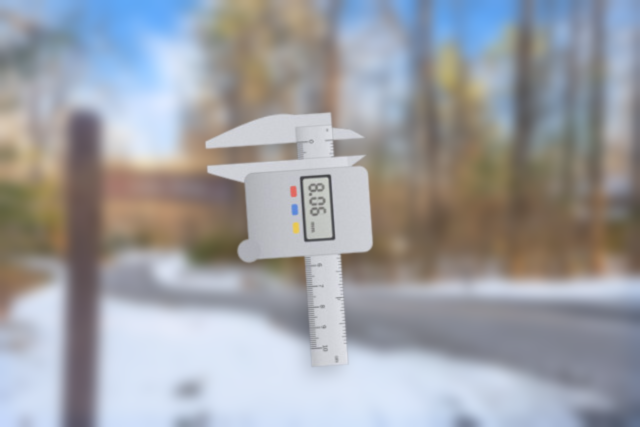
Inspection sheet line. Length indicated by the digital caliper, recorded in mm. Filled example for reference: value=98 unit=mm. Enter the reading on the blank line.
value=8.06 unit=mm
